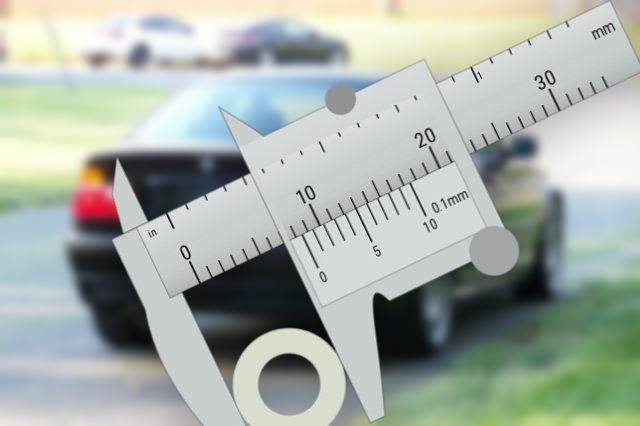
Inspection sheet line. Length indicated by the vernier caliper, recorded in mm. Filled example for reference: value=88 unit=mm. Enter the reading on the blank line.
value=8.5 unit=mm
